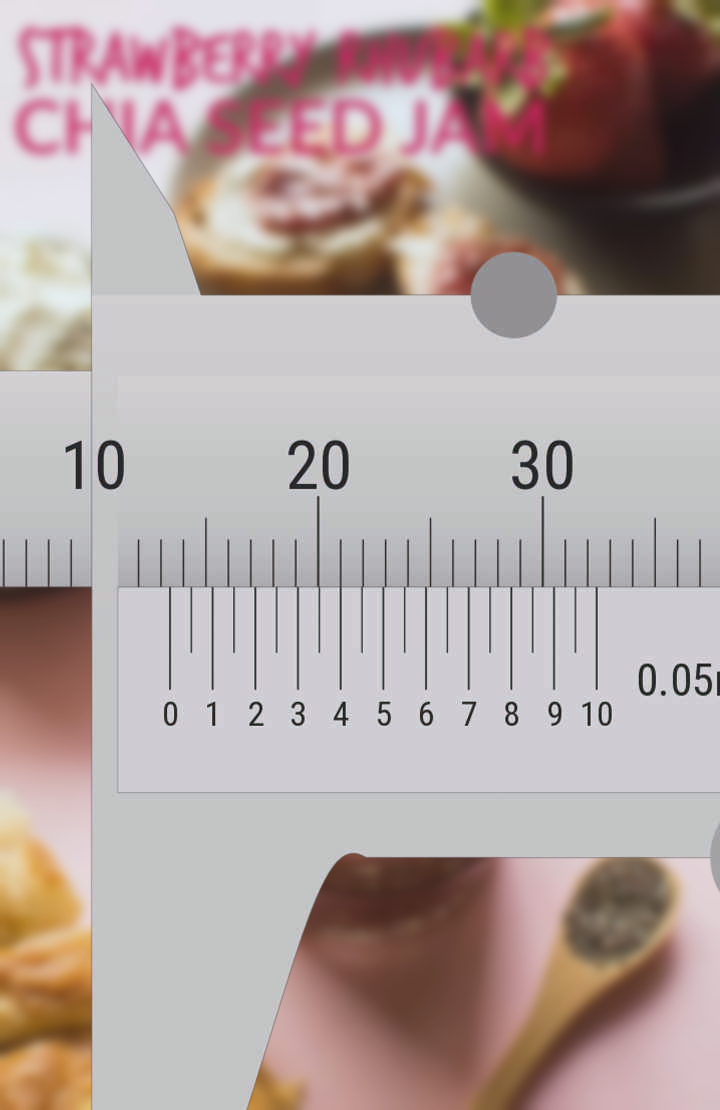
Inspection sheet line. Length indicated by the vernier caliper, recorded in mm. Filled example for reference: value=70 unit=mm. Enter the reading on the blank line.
value=13.4 unit=mm
